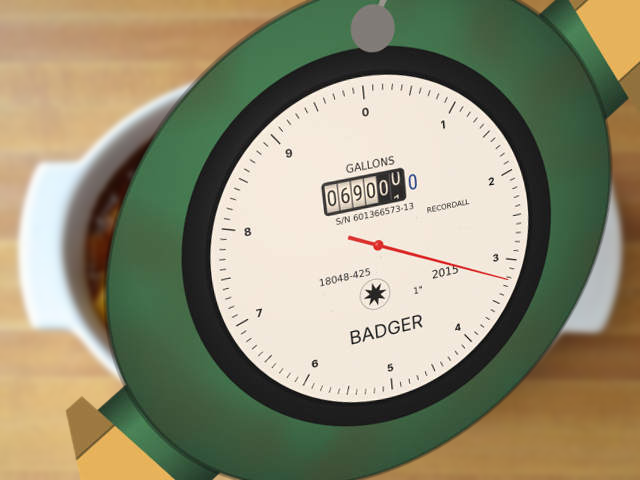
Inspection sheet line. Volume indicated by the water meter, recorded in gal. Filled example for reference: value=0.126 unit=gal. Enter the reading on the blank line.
value=690003.2 unit=gal
